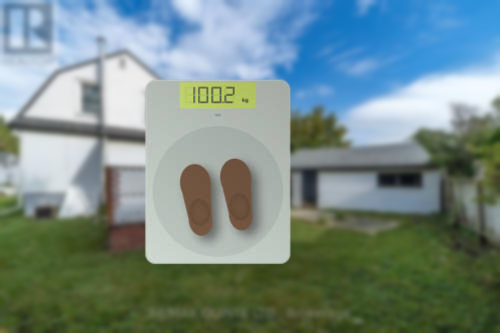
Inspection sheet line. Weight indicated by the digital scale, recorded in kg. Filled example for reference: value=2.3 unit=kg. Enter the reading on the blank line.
value=100.2 unit=kg
